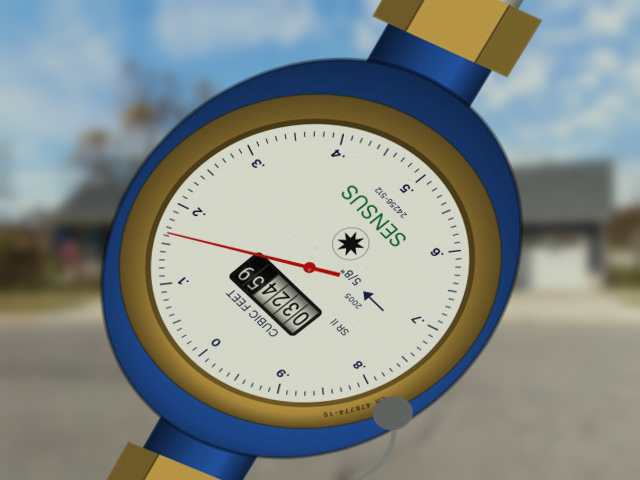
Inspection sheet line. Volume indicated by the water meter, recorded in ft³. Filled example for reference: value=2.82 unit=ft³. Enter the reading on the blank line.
value=32459.16 unit=ft³
